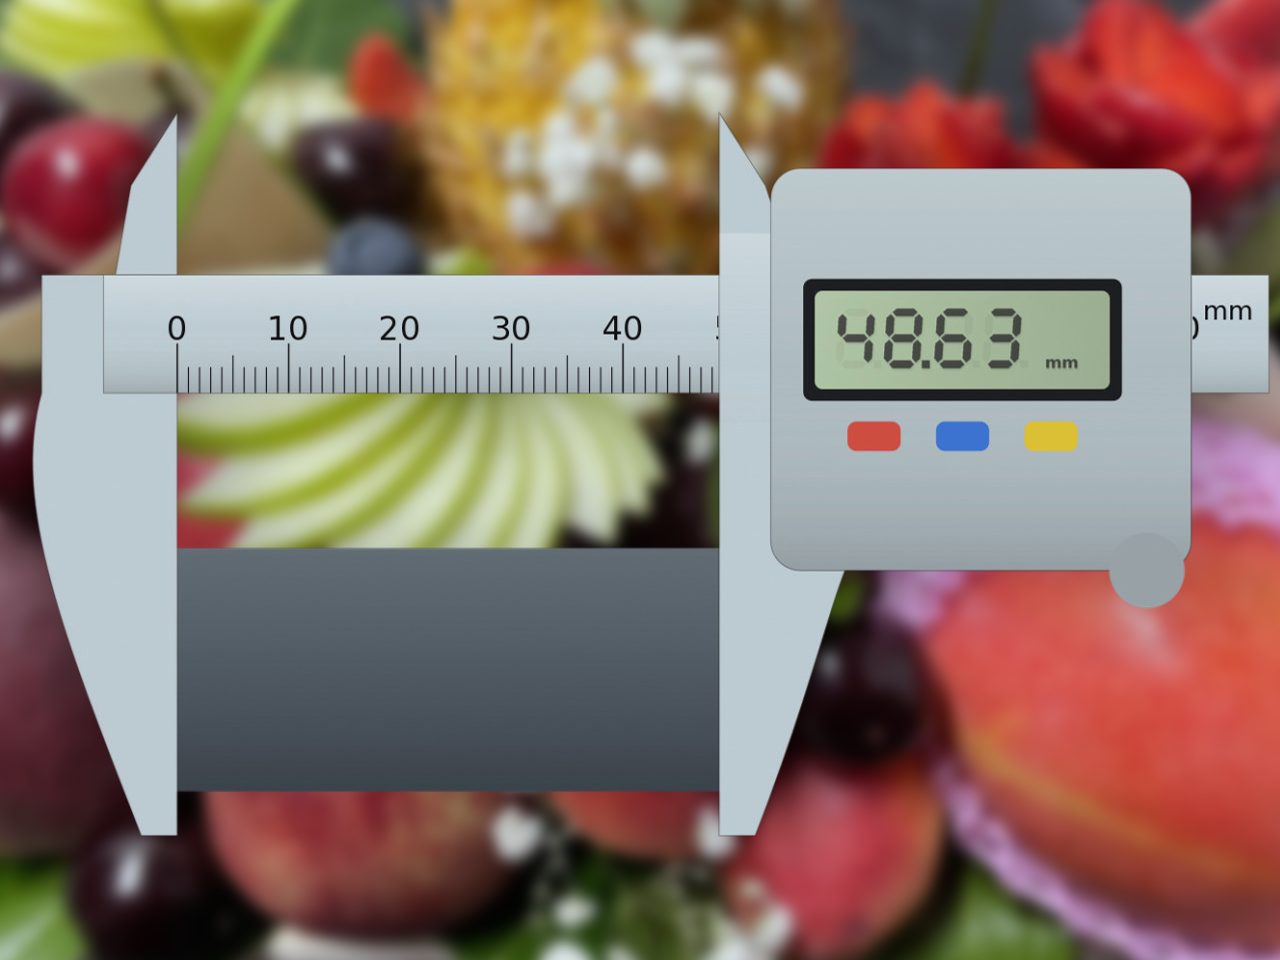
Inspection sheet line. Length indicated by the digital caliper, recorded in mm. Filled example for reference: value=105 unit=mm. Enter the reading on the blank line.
value=48.63 unit=mm
